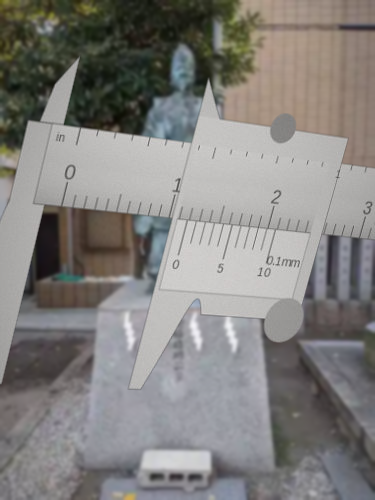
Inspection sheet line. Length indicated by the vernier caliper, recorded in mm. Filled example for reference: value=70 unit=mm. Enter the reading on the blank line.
value=11.8 unit=mm
